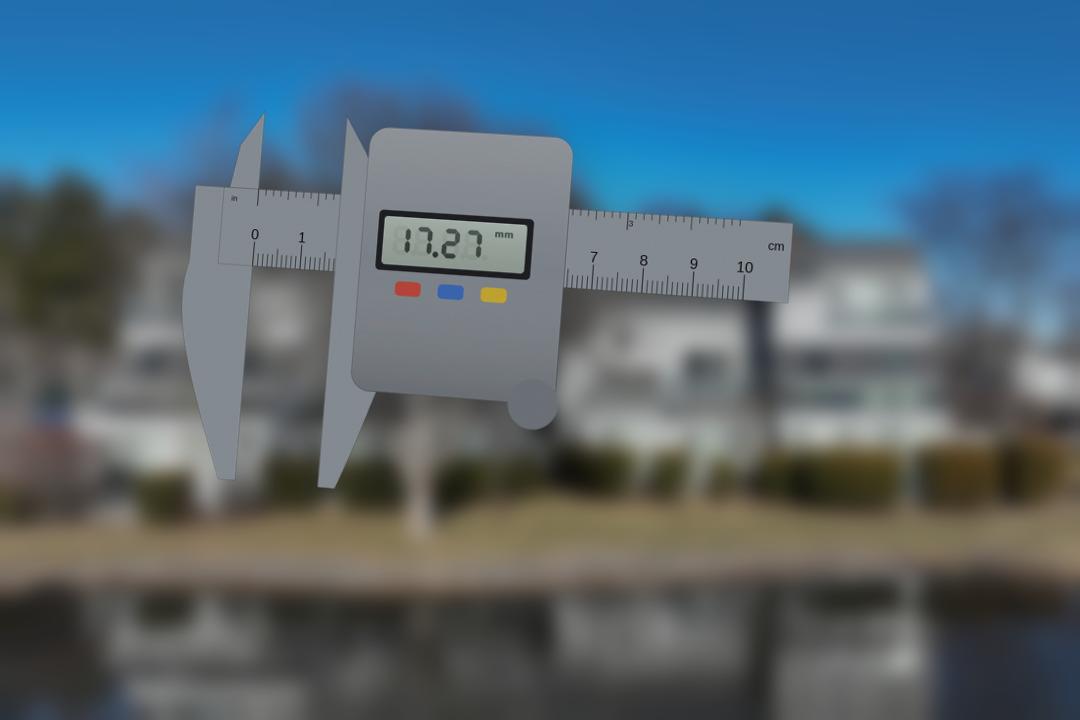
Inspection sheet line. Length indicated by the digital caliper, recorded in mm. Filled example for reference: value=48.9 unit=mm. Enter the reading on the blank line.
value=17.27 unit=mm
